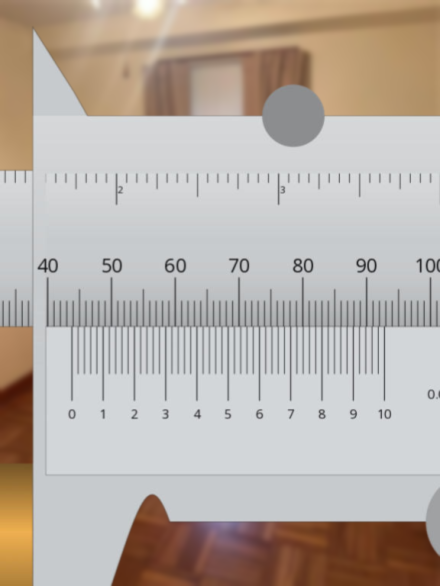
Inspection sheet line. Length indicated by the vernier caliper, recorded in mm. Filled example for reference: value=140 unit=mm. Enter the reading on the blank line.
value=43.8 unit=mm
